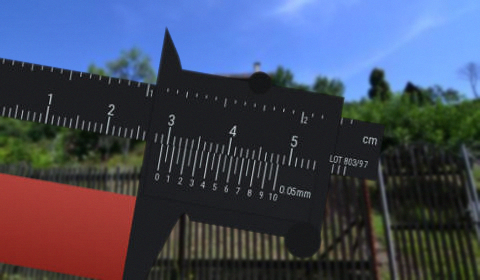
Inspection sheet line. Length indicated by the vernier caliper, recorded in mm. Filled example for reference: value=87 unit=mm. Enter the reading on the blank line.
value=29.2 unit=mm
